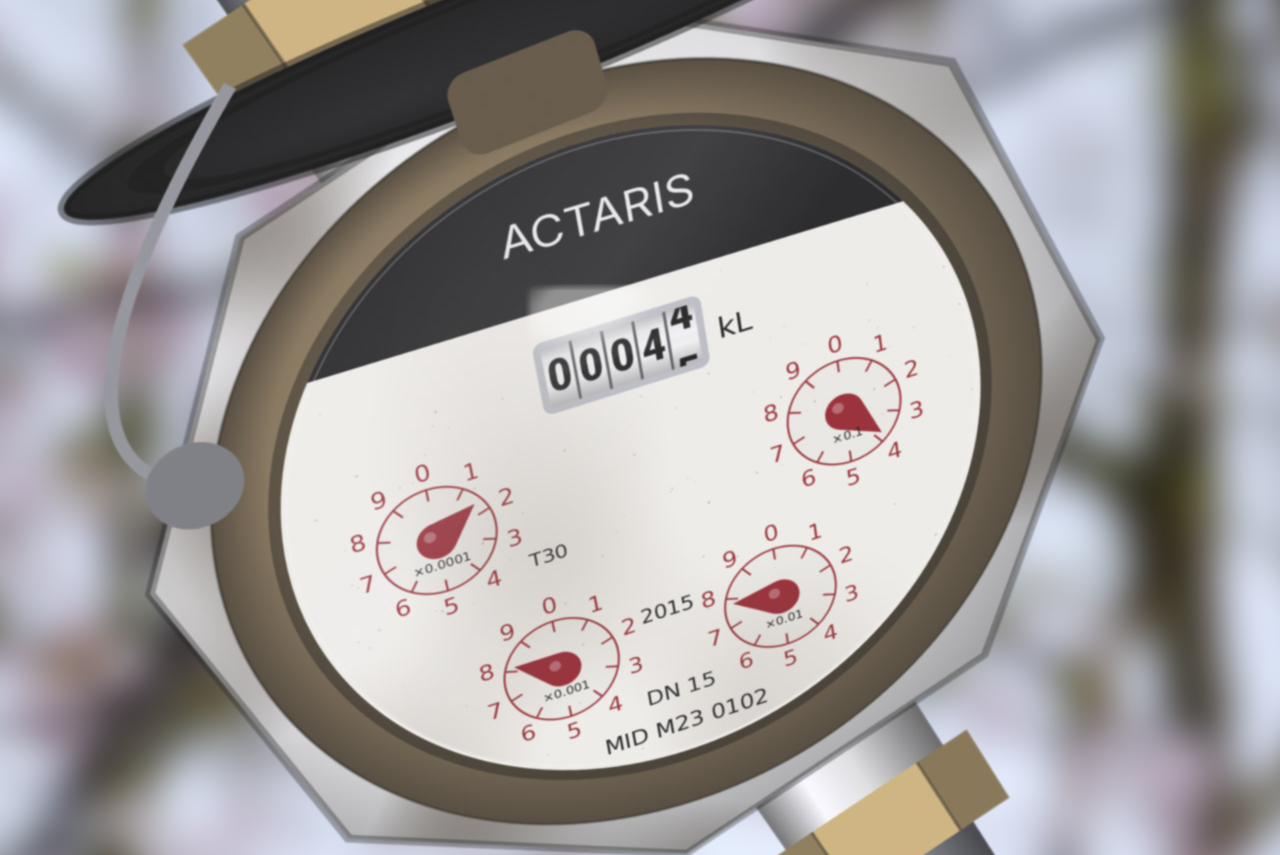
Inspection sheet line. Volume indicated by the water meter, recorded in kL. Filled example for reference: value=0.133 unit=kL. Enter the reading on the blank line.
value=44.3781 unit=kL
